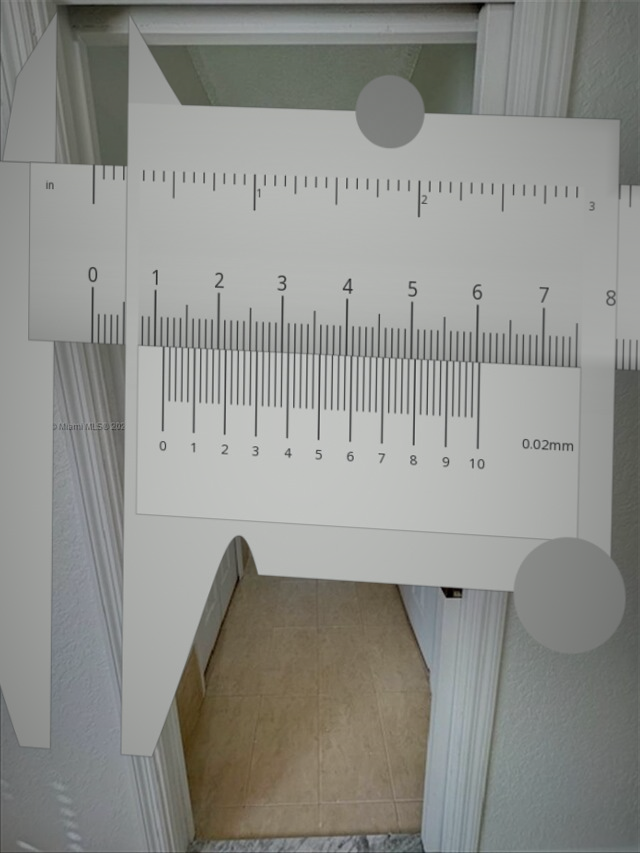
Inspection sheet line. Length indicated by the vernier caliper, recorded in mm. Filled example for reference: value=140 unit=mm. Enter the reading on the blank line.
value=11.4 unit=mm
